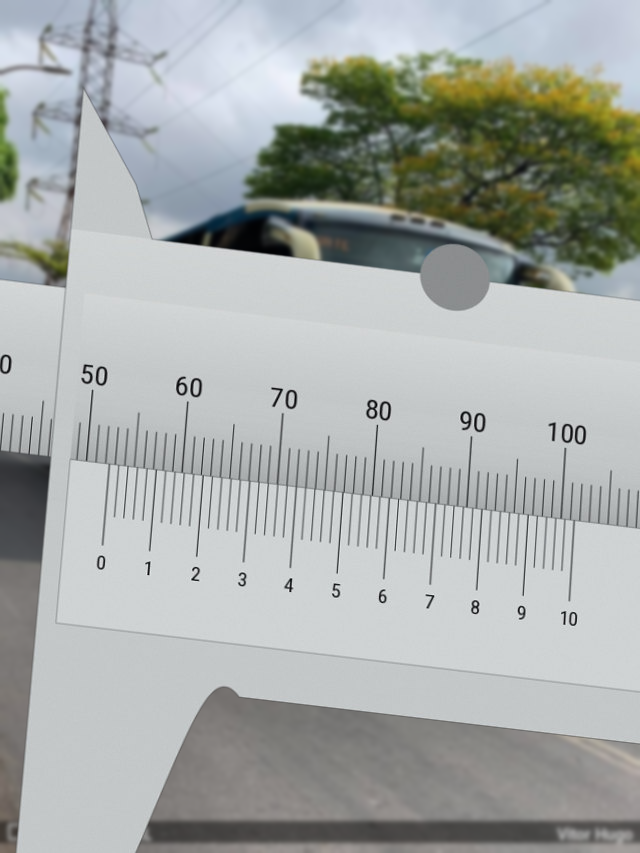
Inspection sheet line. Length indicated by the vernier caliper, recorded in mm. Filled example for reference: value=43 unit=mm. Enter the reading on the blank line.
value=52.4 unit=mm
